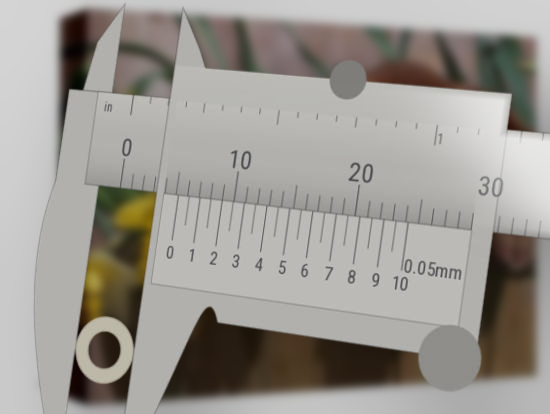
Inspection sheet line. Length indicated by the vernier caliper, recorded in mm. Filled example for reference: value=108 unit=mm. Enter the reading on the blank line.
value=5.2 unit=mm
